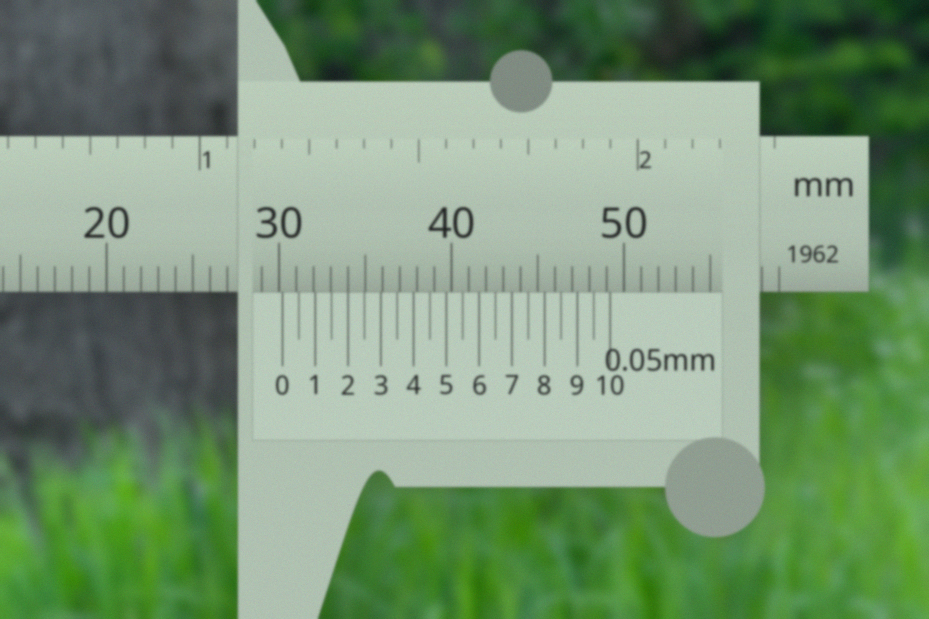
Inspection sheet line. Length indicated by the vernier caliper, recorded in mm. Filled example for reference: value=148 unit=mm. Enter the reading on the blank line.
value=30.2 unit=mm
